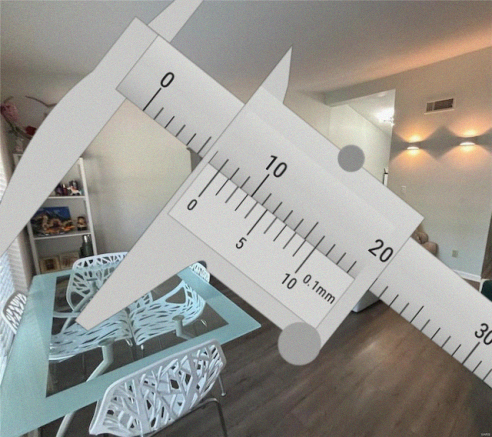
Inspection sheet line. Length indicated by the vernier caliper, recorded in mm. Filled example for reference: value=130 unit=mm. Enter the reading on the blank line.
value=7.0 unit=mm
